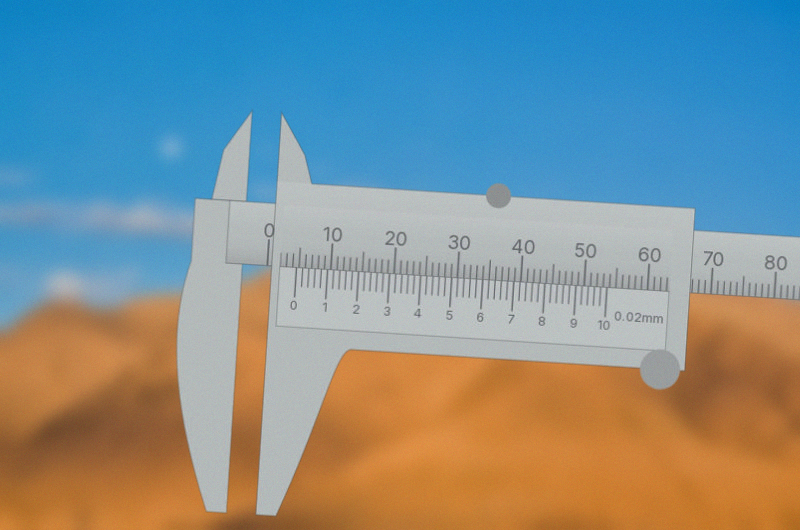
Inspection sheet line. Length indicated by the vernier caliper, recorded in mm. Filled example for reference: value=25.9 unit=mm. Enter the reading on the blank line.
value=4.6 unit=mm
